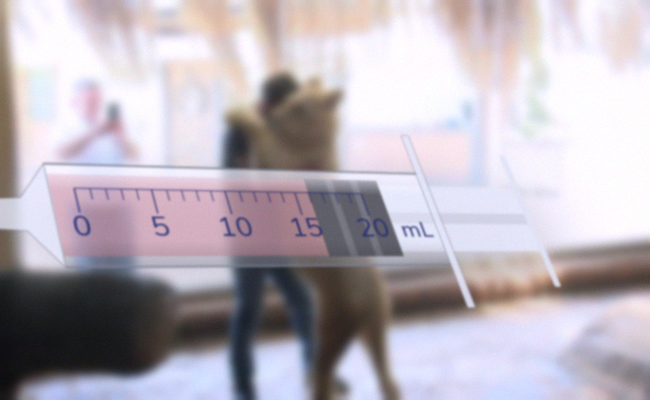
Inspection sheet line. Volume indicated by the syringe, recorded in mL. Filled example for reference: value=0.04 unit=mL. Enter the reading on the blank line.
value=16 unit=mL
